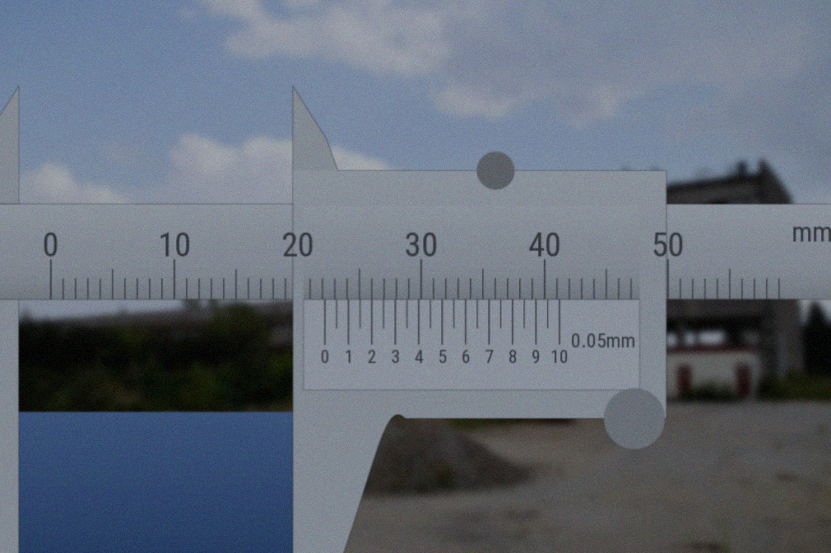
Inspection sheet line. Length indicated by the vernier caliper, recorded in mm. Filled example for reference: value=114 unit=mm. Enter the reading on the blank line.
value=22.2 unit=mm
